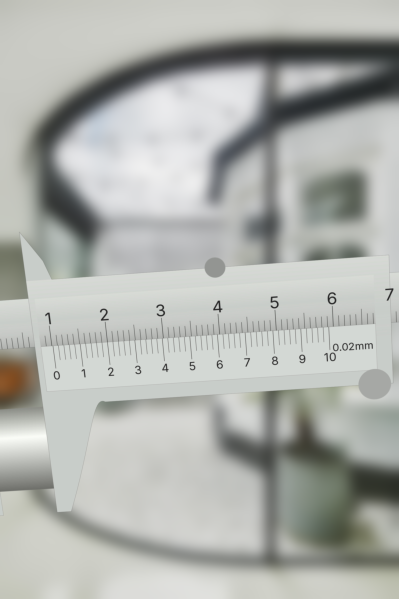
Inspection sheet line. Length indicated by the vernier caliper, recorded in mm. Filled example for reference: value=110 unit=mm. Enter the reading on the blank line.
value=10.2 unit=mm
